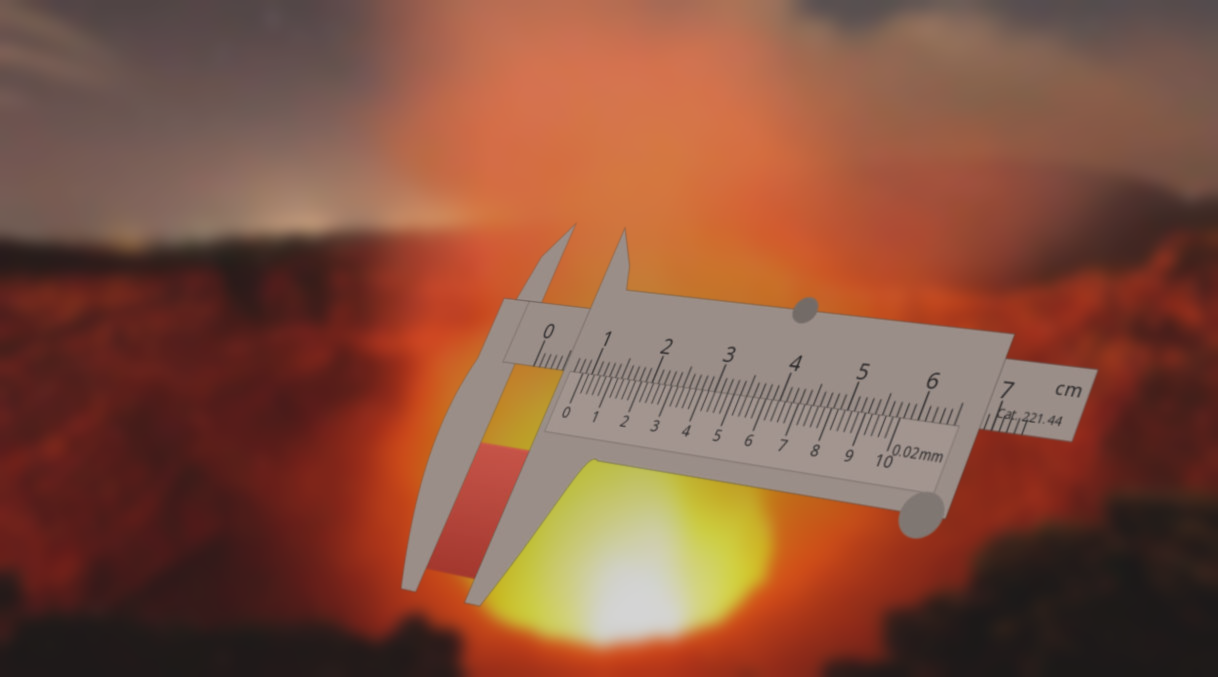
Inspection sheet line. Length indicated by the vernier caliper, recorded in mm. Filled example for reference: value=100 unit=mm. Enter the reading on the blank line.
value=8.5 unit=mm
